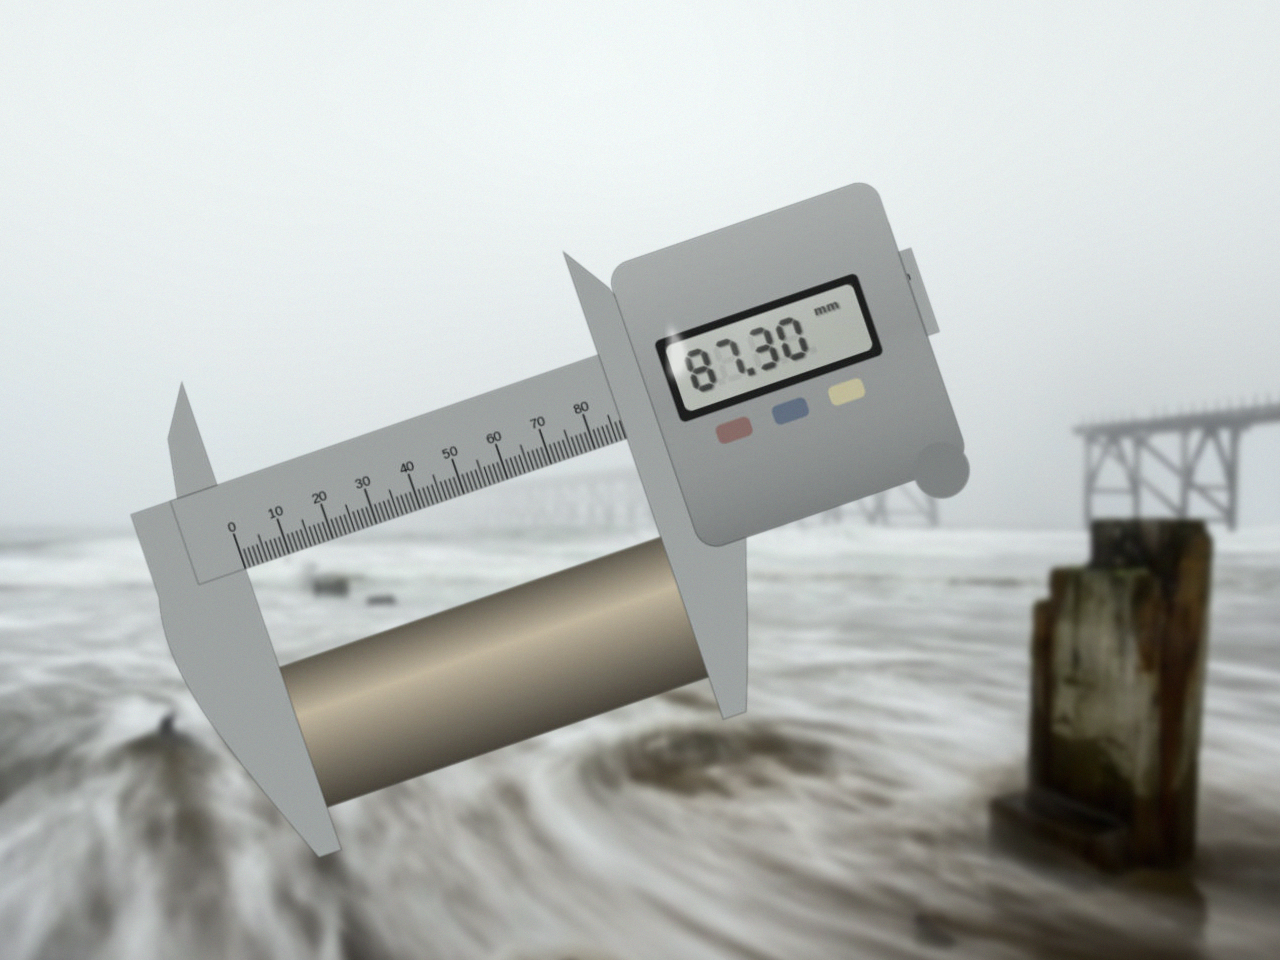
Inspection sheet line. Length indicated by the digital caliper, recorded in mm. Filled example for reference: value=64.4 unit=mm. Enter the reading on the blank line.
value=87.30 unit=mm
